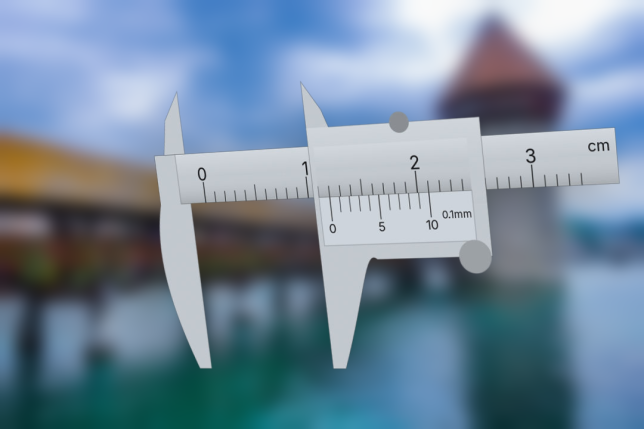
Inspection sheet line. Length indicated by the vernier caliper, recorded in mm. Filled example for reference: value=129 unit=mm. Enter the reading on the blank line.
value=12.0 unit=mm
